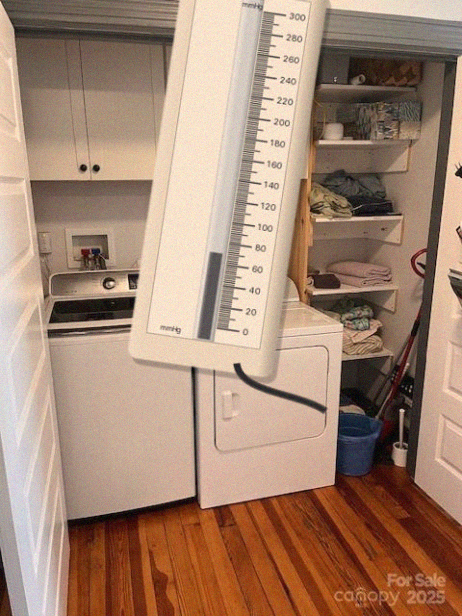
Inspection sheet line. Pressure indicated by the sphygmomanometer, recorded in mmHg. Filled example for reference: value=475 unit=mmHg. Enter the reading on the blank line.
value=70 unit=mmHg
